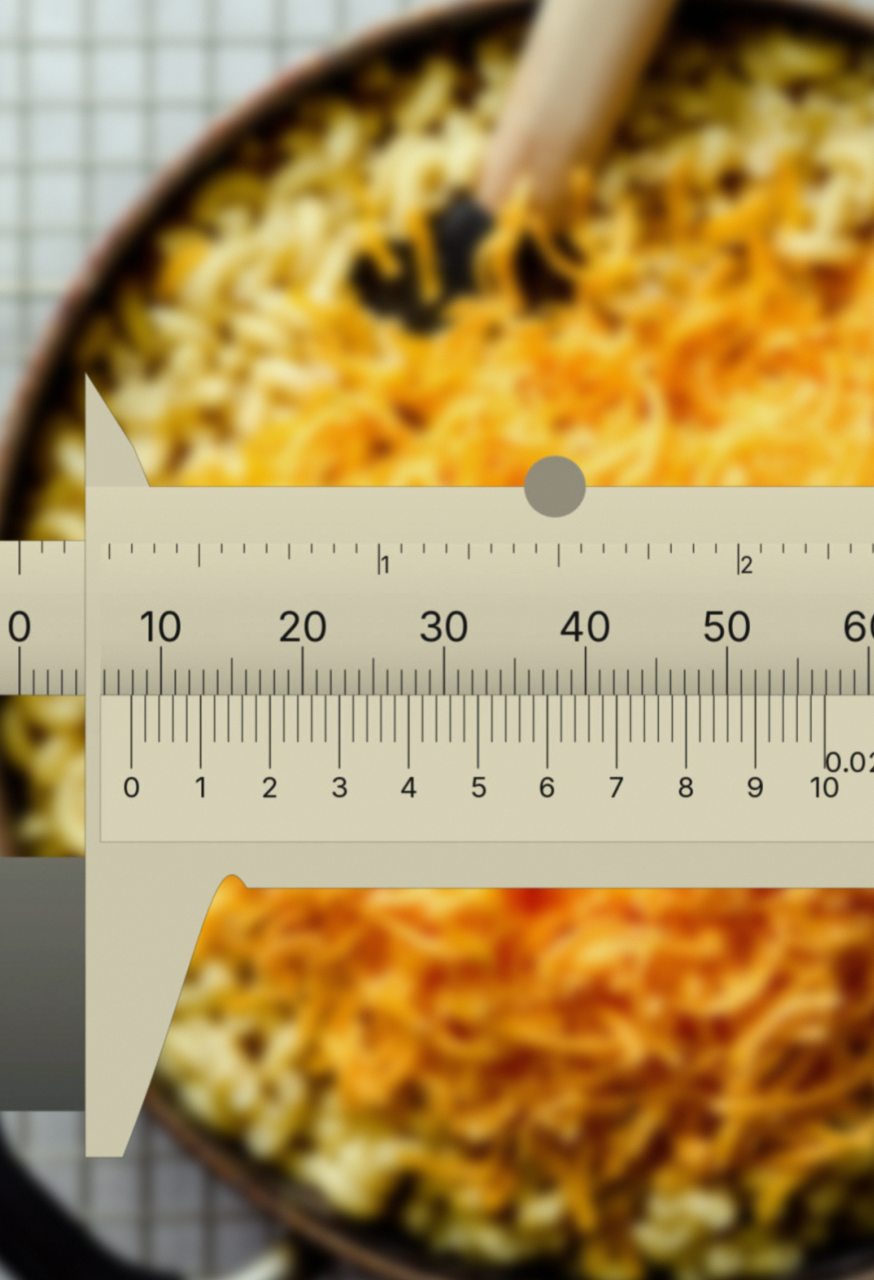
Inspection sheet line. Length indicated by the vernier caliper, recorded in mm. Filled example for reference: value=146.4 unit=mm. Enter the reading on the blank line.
value=7.9 unit=mm
